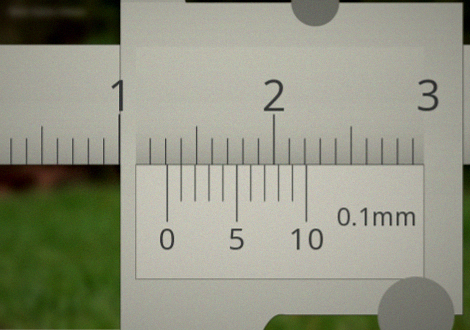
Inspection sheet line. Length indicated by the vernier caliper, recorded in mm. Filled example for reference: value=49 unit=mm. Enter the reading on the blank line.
value=13.1 unit=mm
